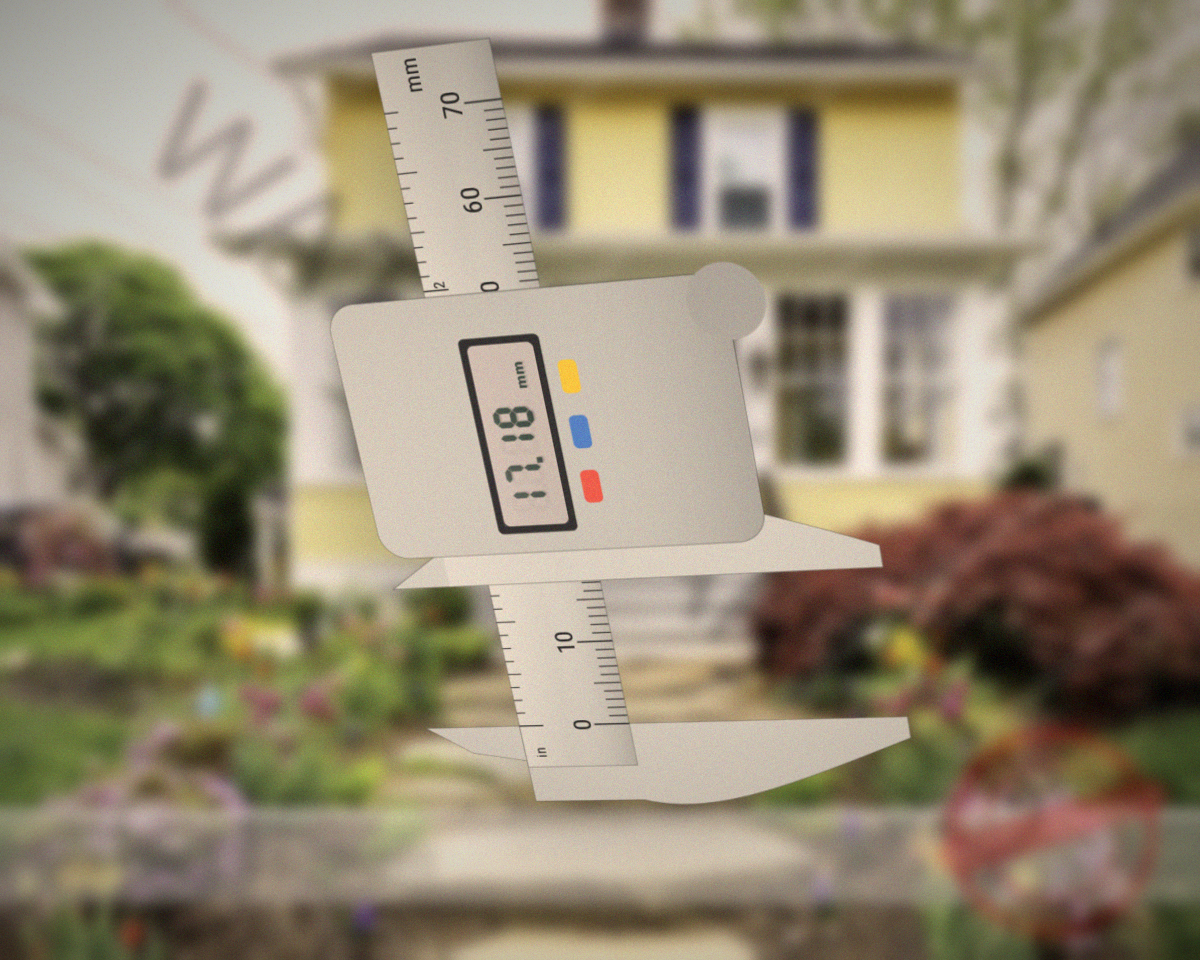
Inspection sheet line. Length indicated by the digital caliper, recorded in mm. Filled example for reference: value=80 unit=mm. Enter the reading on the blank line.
value=17.18 unit=mm
